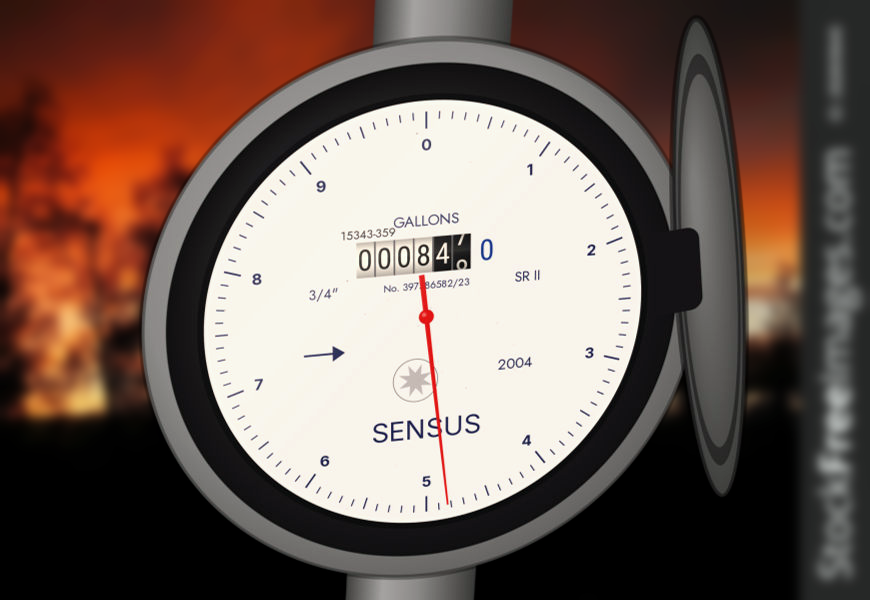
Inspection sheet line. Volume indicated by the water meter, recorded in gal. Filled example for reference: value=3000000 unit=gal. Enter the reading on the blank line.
value=8474.8 unit=gal
